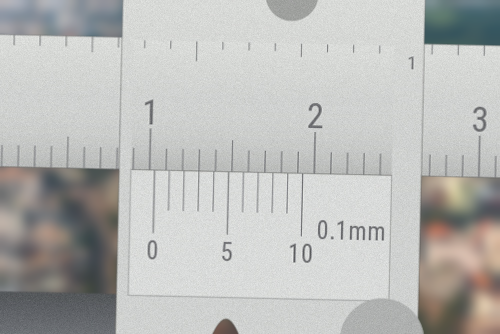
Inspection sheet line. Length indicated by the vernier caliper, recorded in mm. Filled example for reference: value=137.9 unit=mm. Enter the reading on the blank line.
value=10.3 unit=mm
